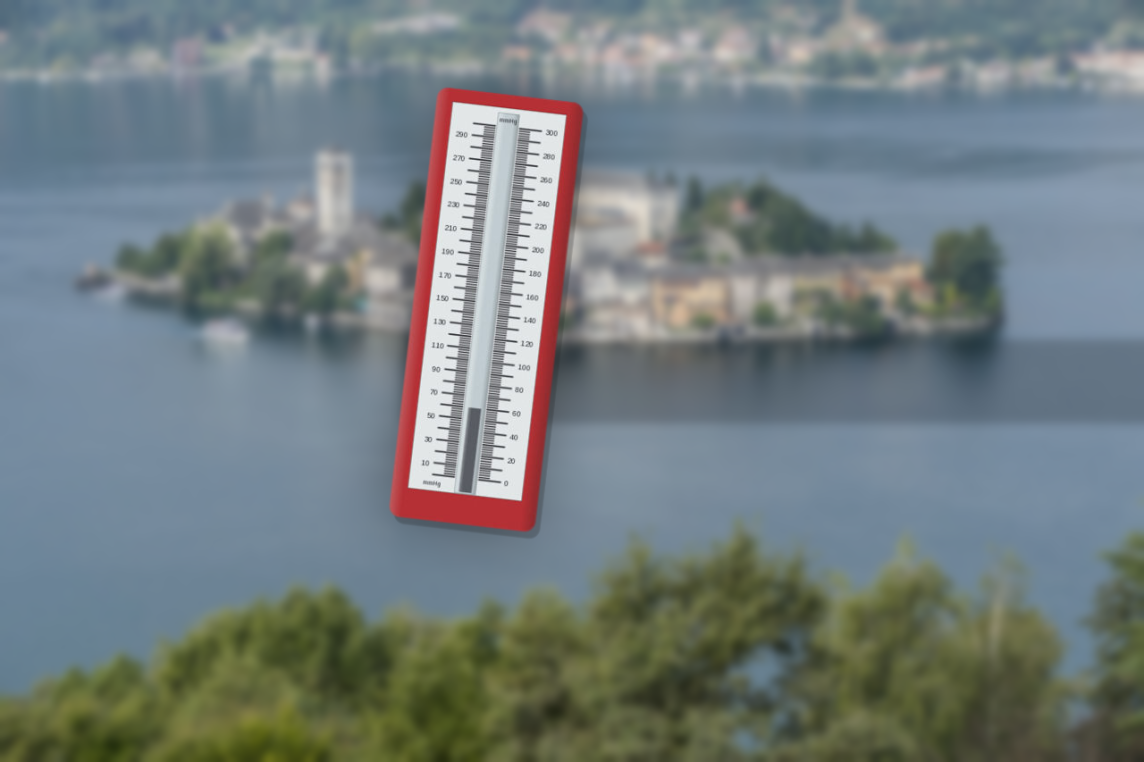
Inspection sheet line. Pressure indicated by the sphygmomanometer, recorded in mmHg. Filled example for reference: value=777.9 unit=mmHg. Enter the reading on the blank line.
value=60 unit=mmHg
